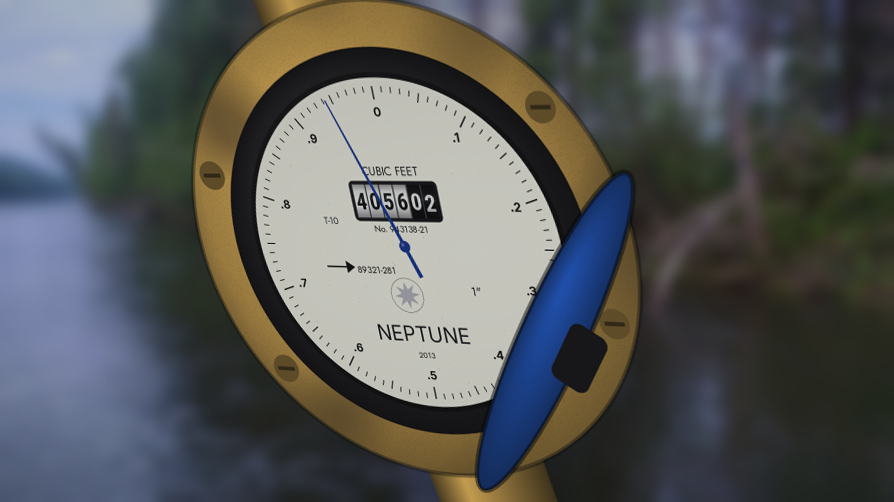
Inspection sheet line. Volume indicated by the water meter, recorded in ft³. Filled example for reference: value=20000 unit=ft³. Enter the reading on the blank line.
value=405601.94 unit=ft³
